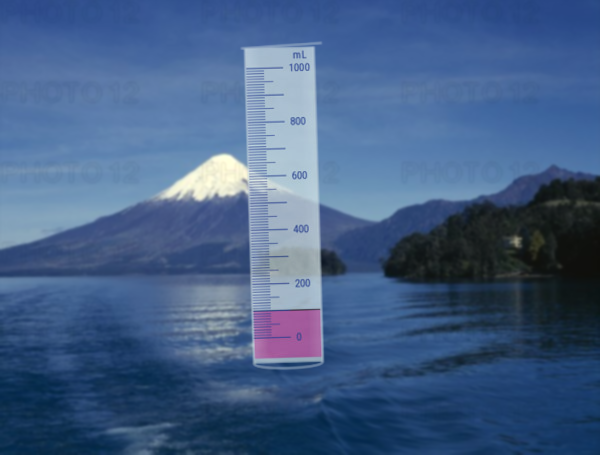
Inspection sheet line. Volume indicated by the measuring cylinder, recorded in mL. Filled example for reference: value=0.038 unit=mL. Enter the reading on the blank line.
value=100 unit=mL
